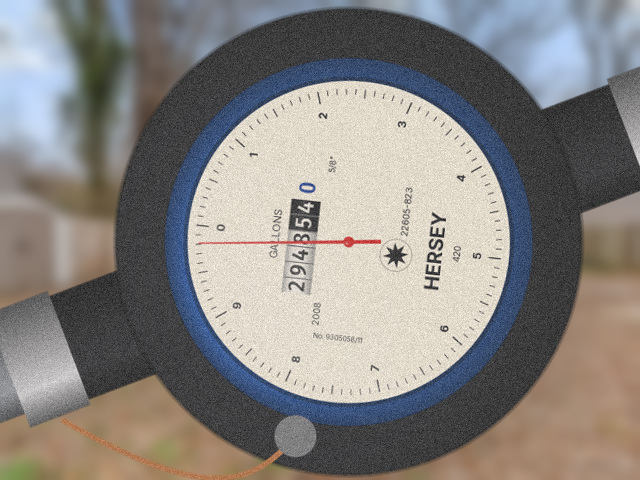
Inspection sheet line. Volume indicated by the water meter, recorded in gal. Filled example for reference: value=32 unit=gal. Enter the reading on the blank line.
value=2948539.8 unit=gal
